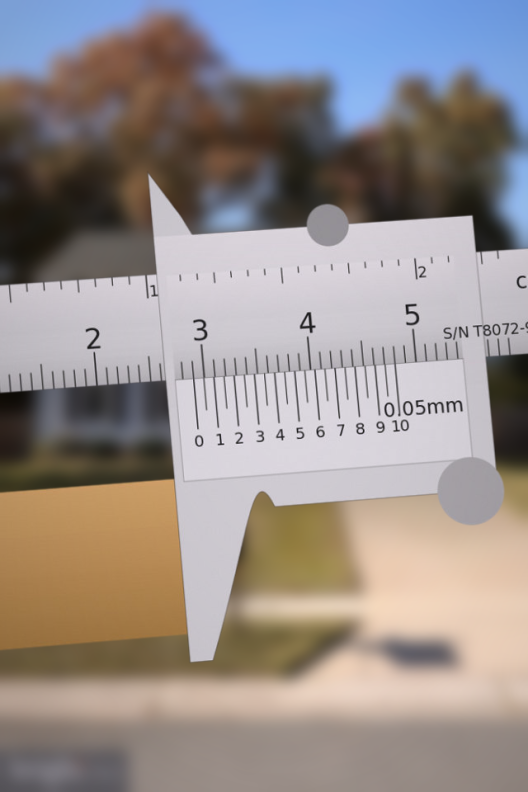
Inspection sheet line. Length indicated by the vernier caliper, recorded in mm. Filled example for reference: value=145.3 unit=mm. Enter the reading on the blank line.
value=29.0 unit=mm
